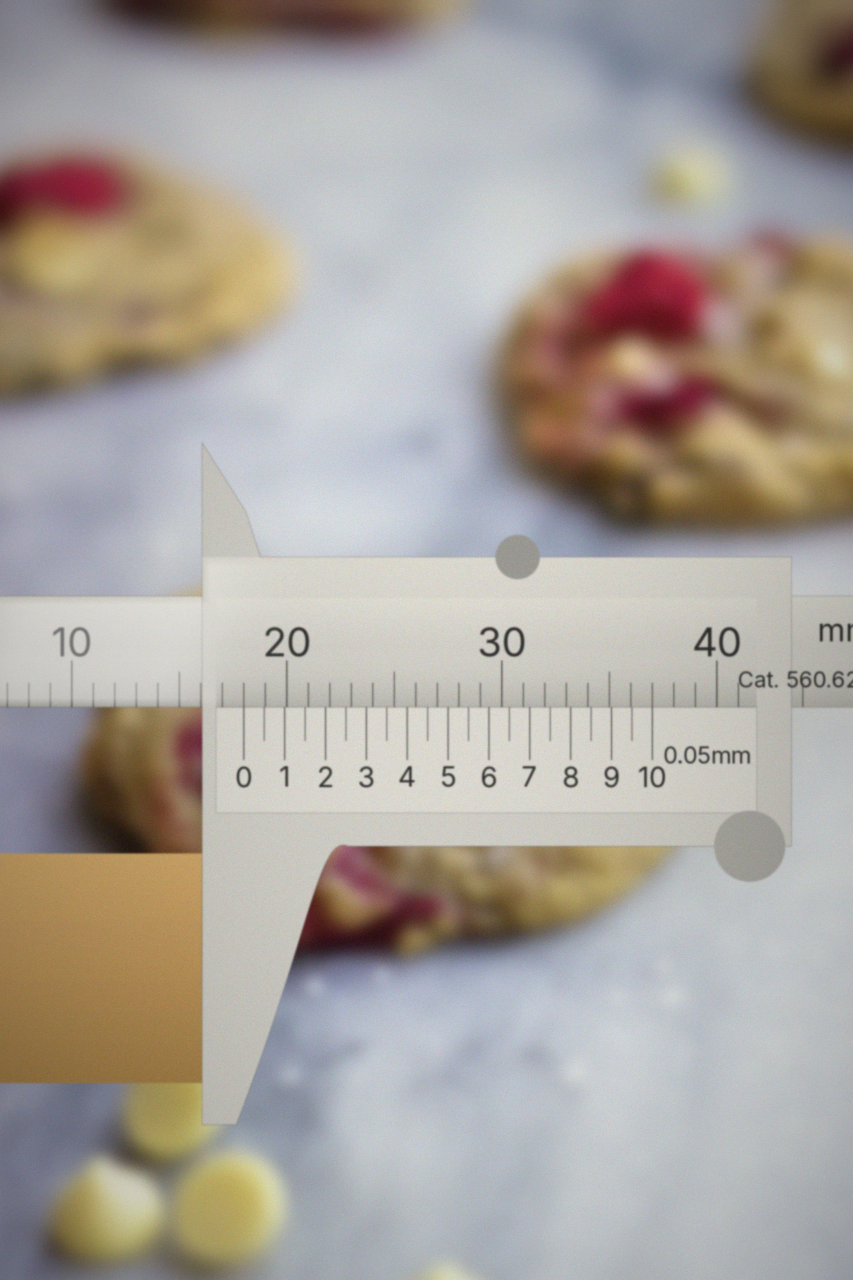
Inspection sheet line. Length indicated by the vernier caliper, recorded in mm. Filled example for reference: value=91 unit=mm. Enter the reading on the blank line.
value=18.0 unit=mm
